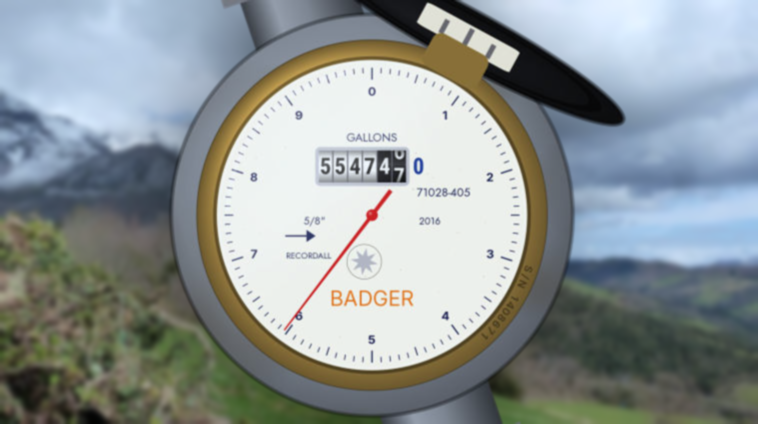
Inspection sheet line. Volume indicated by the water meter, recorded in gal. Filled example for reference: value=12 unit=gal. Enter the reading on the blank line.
value=5547466.0 unit=gal
